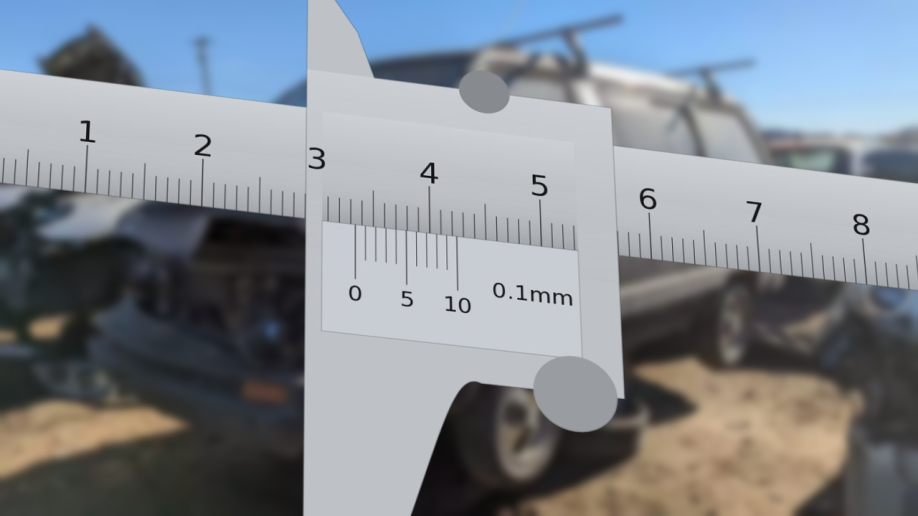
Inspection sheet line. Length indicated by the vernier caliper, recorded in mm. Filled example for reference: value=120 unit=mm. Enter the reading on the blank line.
value=33.4 unit=mm
